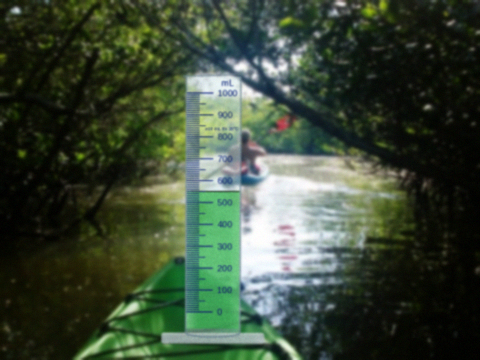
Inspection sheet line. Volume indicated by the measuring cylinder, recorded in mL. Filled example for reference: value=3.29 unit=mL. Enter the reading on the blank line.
value=550 unit=mL
